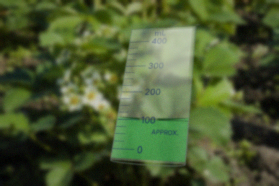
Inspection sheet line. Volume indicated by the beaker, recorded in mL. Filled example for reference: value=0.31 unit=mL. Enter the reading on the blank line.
value=100 unit=mL
